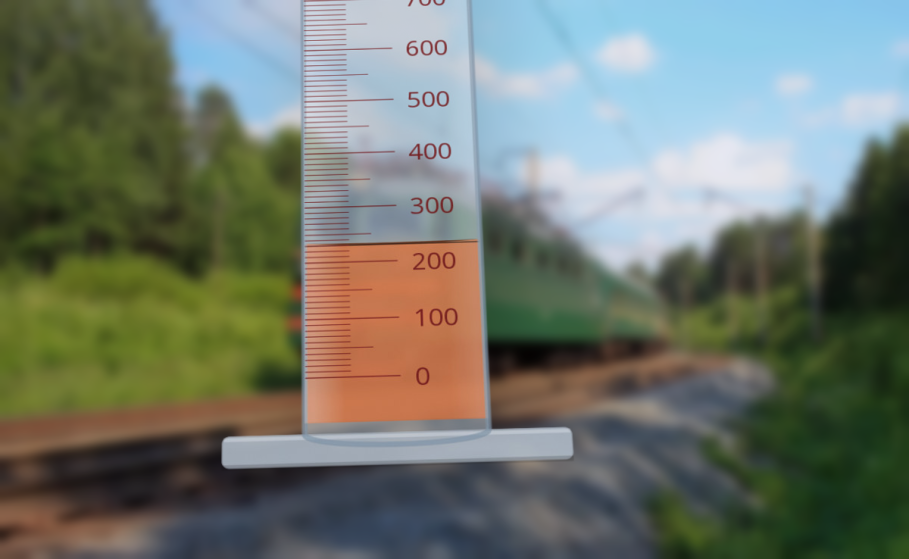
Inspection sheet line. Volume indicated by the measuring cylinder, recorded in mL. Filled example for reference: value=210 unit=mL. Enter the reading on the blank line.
value=230 unit=mL
